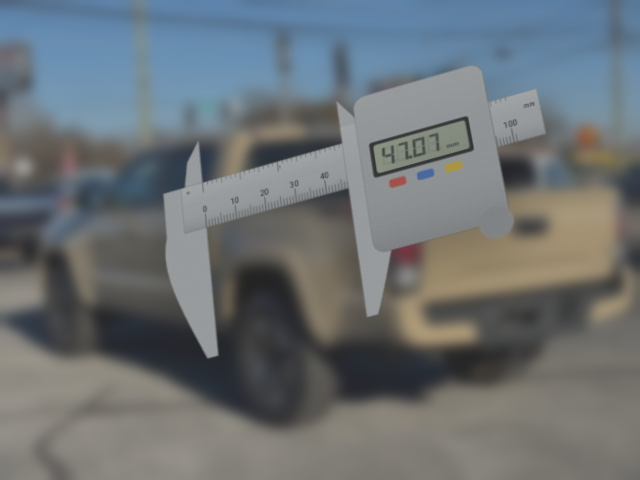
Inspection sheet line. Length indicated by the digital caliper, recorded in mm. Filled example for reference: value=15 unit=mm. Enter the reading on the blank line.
value=47.07 unit=mm
